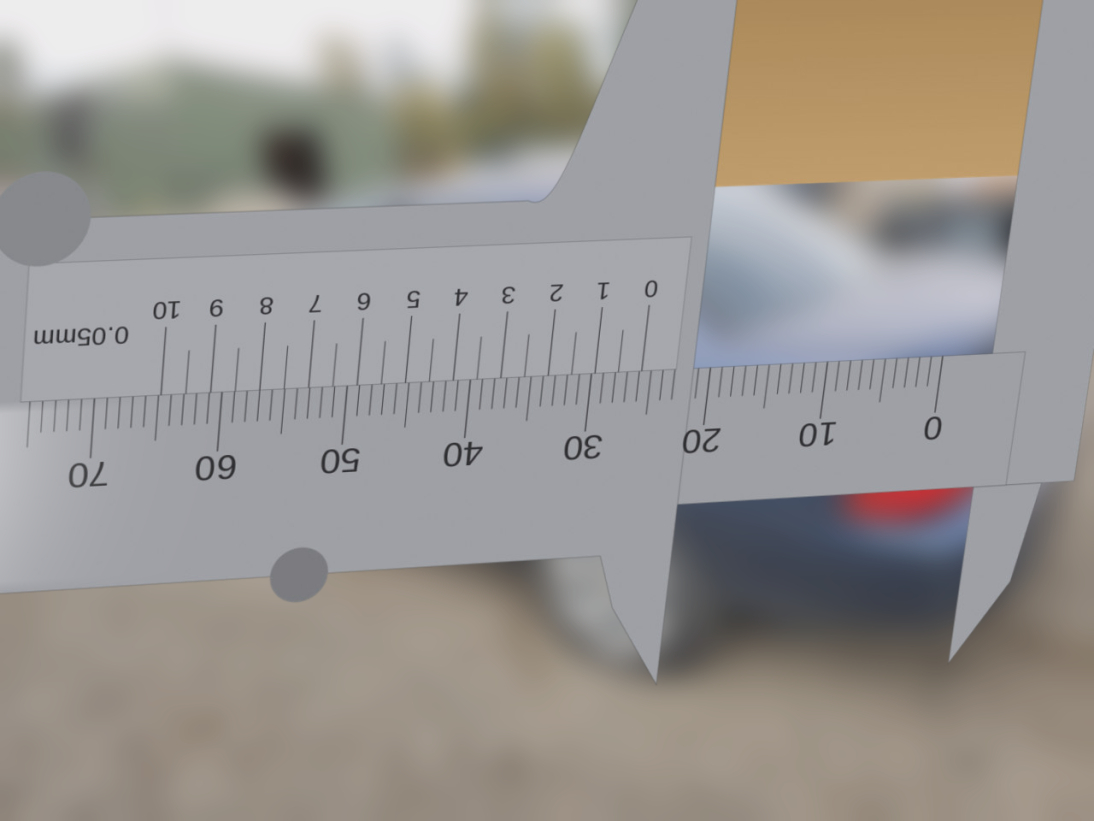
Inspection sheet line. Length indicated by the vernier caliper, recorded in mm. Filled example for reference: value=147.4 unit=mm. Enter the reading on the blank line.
value=25.8 unit=mm
